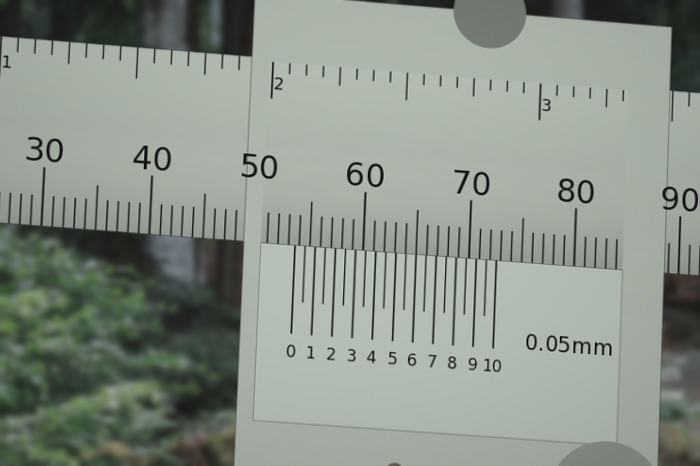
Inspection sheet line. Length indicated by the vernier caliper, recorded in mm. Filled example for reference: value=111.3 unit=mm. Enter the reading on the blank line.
value=53.6 unit=mm
